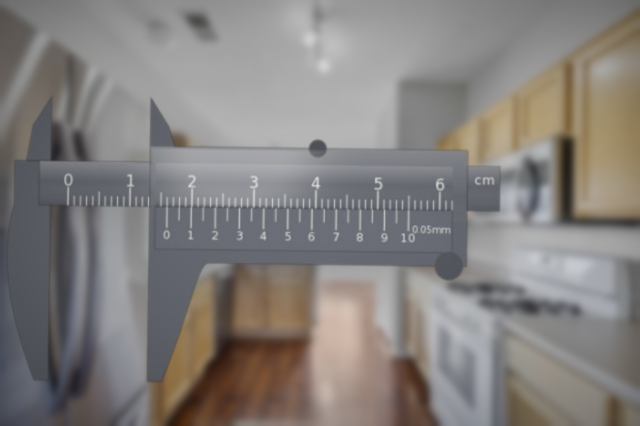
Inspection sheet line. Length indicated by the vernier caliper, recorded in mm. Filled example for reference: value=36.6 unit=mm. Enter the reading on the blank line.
value=16.0 unit=mm
